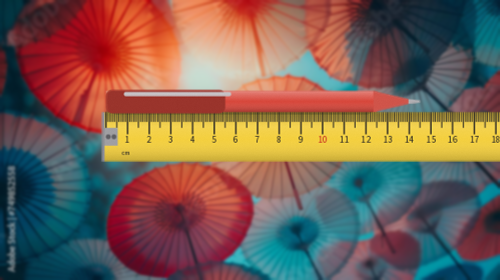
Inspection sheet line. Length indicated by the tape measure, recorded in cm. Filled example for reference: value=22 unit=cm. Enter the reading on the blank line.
value=14.5 unit=cm
